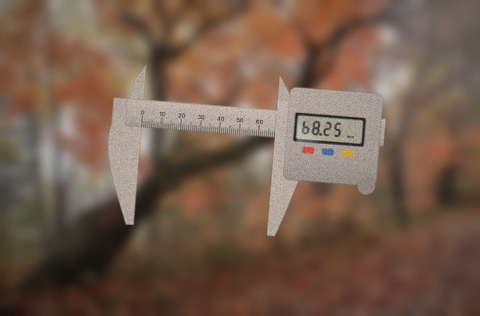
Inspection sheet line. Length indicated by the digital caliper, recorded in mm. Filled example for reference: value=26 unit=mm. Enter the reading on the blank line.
value=68.25 unit=mm
